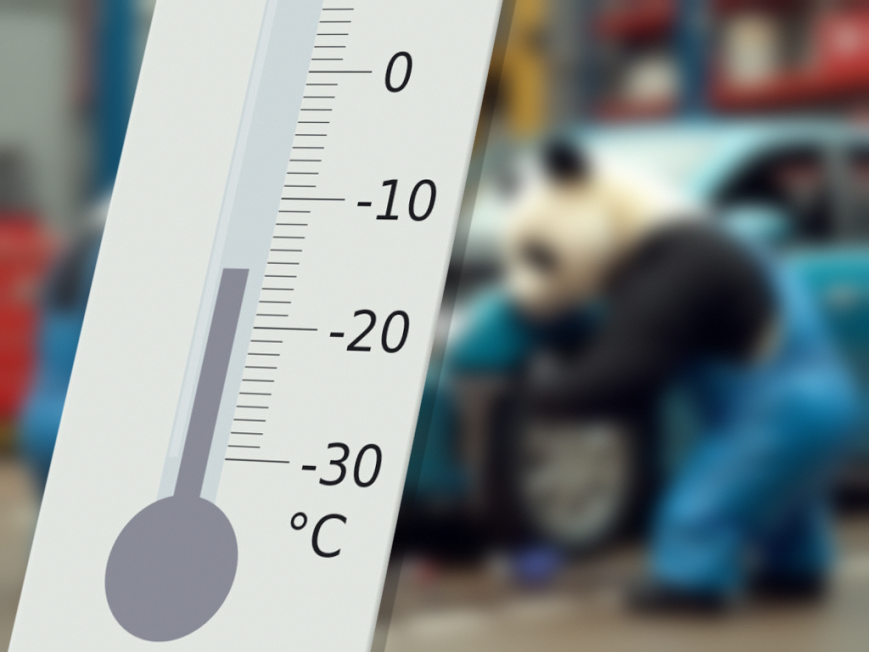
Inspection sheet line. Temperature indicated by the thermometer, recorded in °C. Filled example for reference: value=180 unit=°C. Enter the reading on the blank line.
value=-15.5 unit=°C
